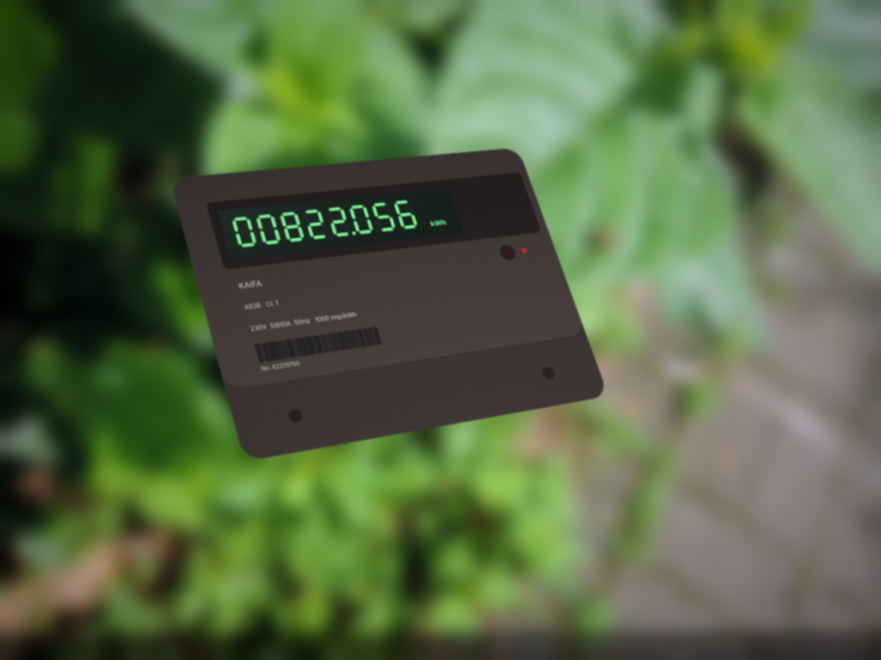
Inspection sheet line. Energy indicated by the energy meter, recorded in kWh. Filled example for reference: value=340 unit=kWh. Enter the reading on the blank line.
value=822.056 unit=kWh
